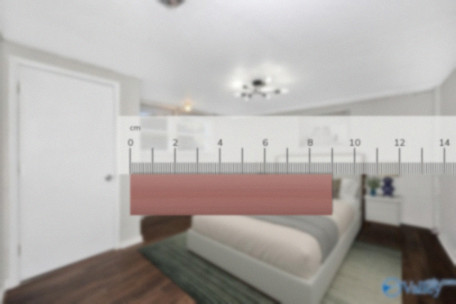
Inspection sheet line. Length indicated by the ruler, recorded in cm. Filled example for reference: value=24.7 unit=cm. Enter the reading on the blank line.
value=9 unit=cm
